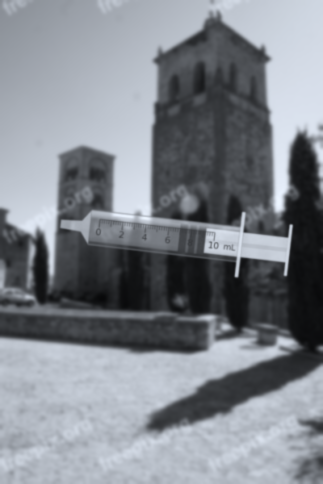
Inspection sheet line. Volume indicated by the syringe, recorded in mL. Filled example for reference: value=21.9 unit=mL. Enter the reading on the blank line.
value=7 unit=mL
